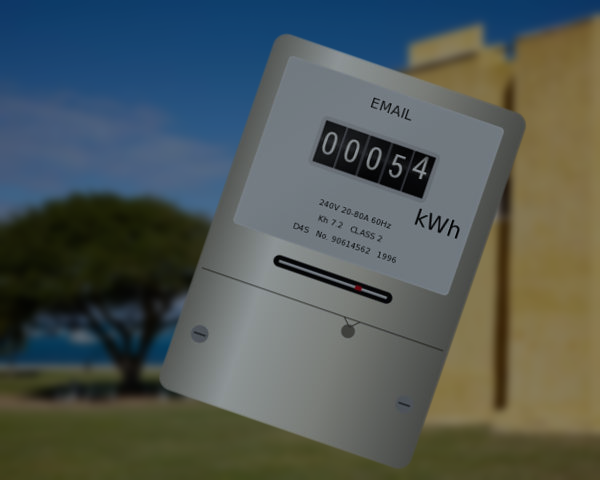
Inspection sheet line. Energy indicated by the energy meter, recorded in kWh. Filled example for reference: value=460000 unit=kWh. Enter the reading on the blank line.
value=54 unit=kWh
